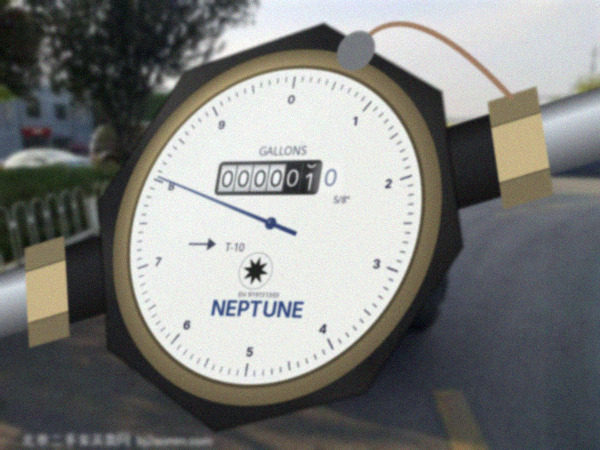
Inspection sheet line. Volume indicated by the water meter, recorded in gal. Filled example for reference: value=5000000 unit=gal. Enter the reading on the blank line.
value=8.0 unit=gal
